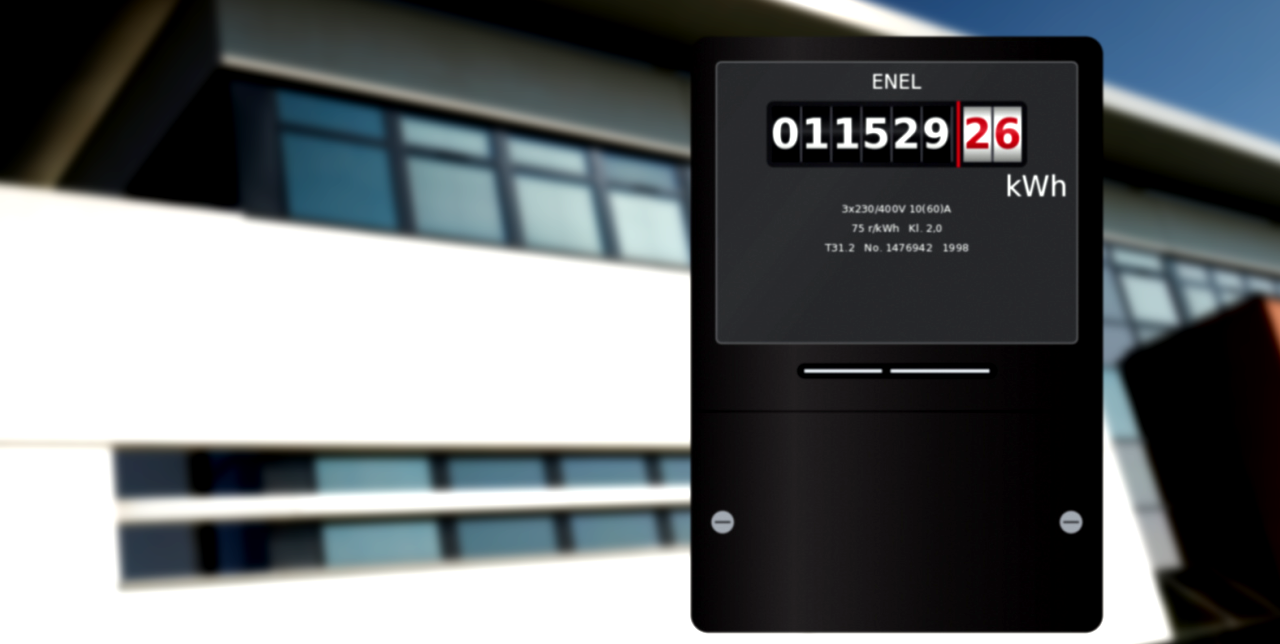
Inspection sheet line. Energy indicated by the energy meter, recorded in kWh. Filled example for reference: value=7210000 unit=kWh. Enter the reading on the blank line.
value=11529.26 unit=kWh
